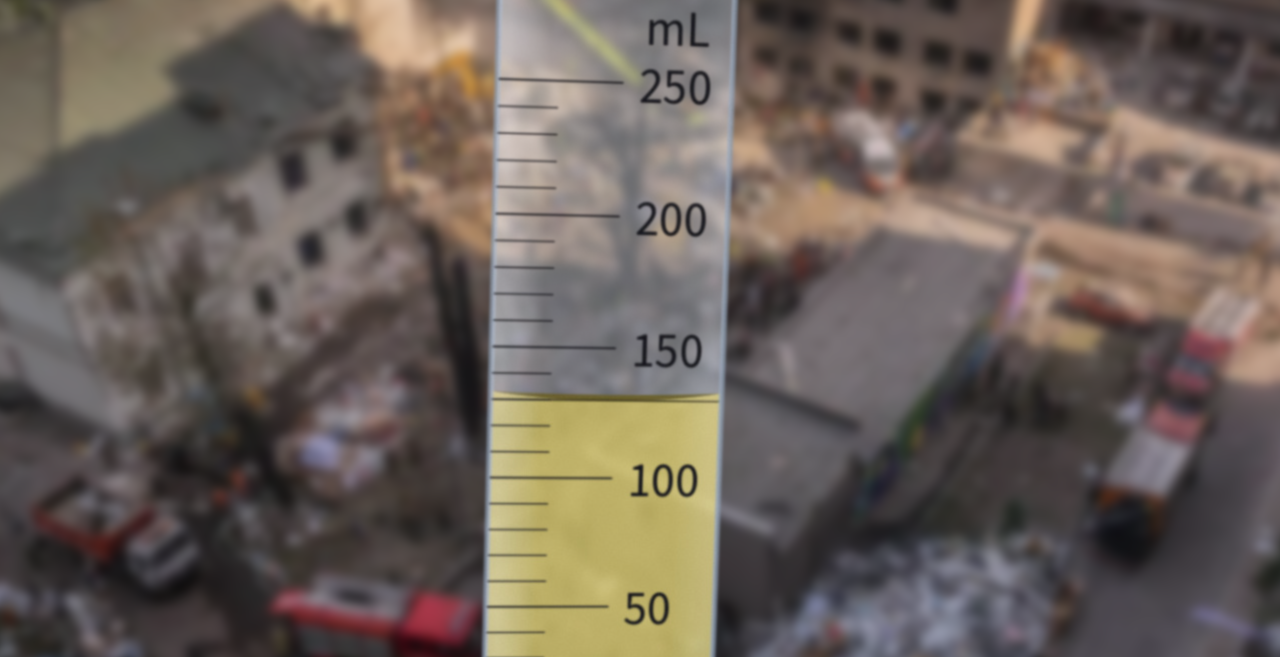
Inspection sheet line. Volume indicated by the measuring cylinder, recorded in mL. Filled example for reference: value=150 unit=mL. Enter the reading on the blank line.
value=130 unit=mL
